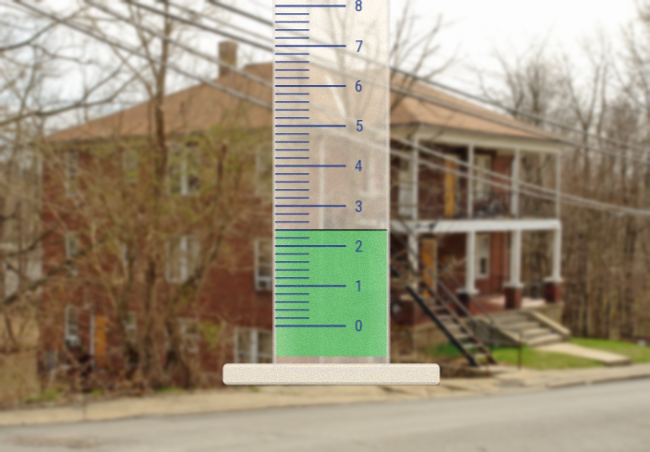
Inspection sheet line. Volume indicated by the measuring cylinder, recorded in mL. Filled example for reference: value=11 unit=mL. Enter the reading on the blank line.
value=2.4 unit=mL
